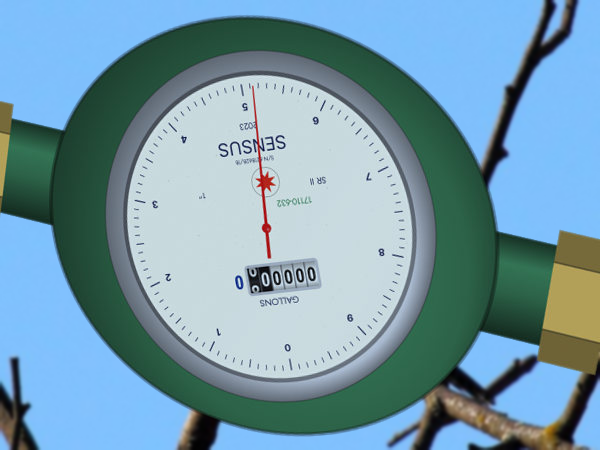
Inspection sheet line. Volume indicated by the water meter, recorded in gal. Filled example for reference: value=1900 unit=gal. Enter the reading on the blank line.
value=85.1 unit=gal
